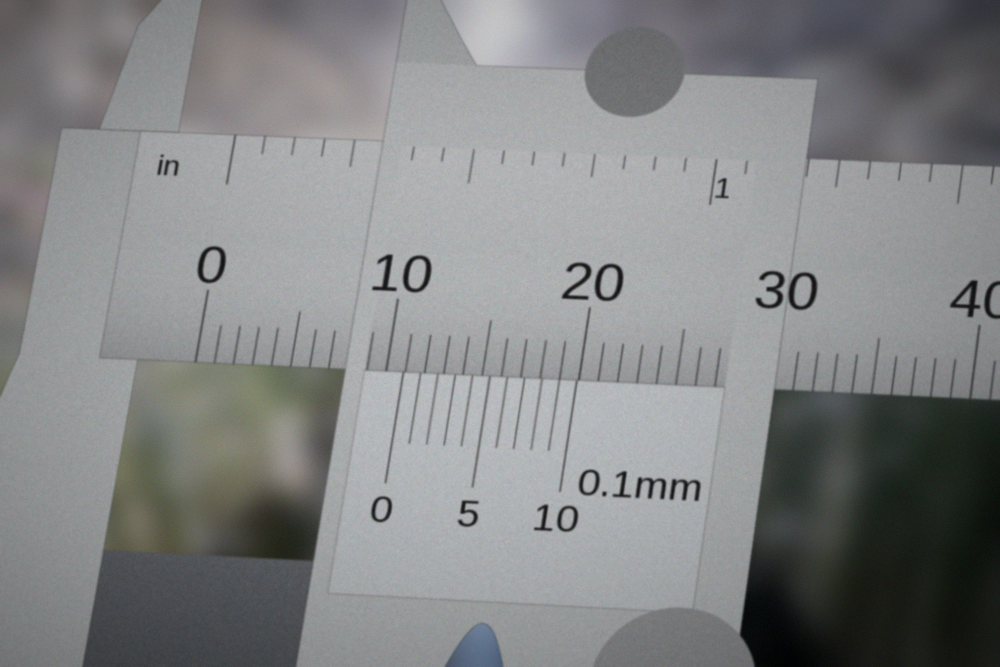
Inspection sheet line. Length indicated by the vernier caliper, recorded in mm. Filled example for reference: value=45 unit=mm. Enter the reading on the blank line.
value=10.9 unit=mm
